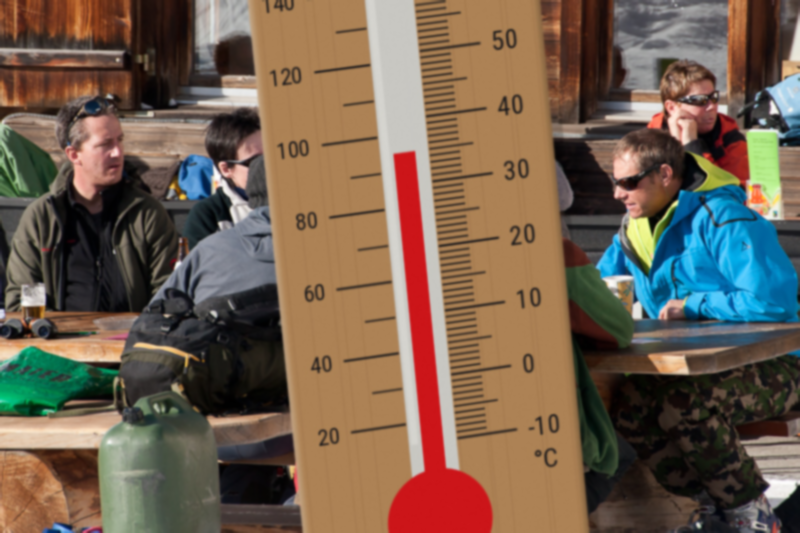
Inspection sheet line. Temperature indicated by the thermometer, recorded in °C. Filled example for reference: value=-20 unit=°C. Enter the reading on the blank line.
value=35 unit=°C
